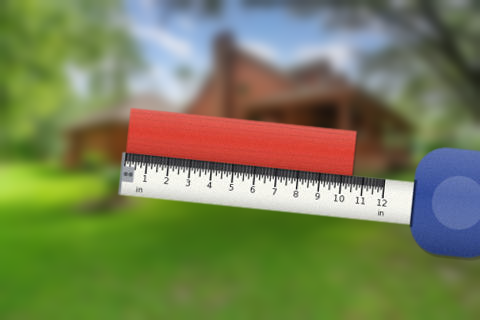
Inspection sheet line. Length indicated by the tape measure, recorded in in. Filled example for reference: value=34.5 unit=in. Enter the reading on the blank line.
value=10.5 unit=in
